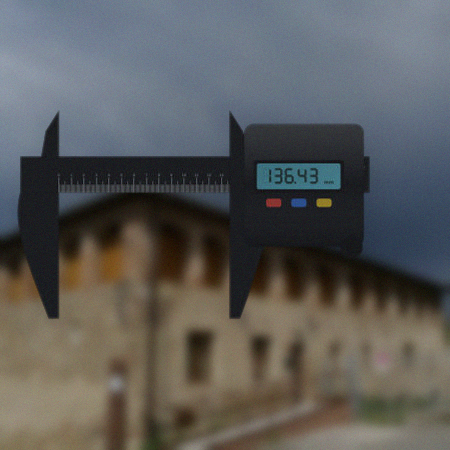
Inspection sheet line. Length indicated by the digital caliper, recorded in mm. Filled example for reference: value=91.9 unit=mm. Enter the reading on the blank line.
value=136.43 unit=mm
